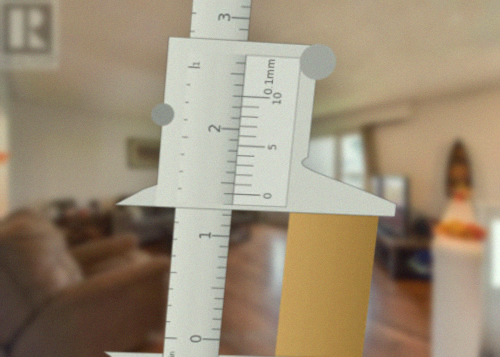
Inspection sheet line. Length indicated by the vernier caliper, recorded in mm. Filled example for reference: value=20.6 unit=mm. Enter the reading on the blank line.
value=14.0 unit=mm
